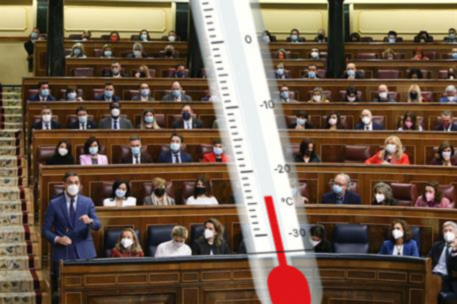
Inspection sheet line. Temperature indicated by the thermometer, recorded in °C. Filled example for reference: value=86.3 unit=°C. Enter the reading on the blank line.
value=-24 unit=°C
